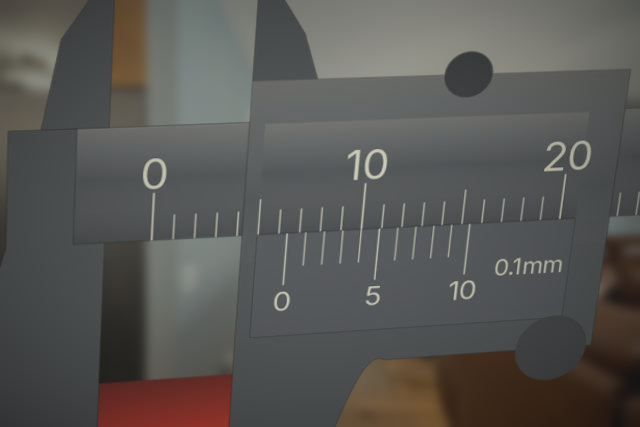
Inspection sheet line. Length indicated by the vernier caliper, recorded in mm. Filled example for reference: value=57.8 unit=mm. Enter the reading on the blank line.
value=6.4 unit=mm
